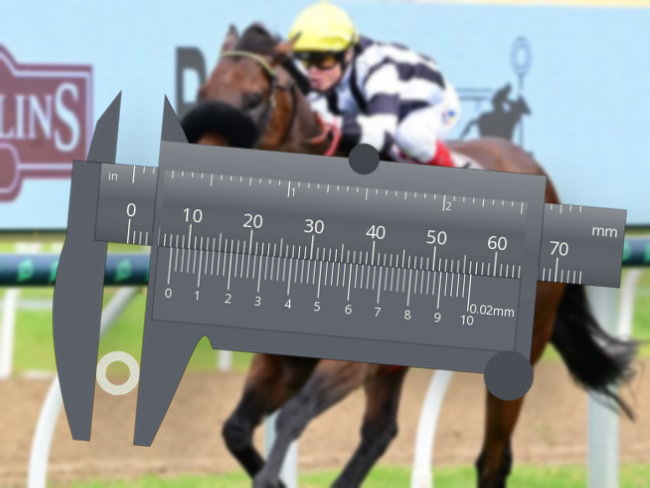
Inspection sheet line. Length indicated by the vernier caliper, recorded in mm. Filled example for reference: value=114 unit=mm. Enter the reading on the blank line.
value=7.2 unit=mm
